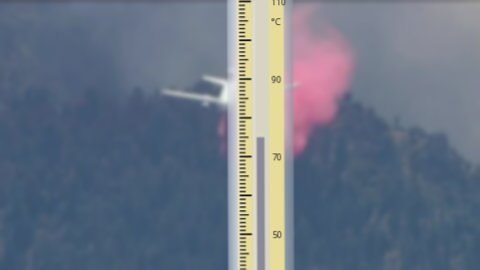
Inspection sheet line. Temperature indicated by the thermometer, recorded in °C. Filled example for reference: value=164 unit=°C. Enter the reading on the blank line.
value=75 unit=°C
